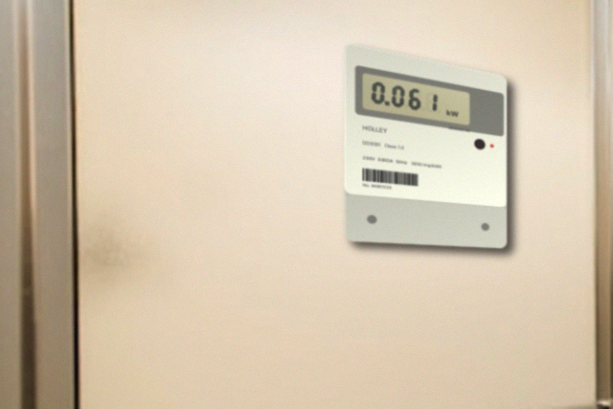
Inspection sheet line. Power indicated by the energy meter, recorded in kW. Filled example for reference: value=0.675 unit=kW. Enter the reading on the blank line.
value=0.061 unit=kW
